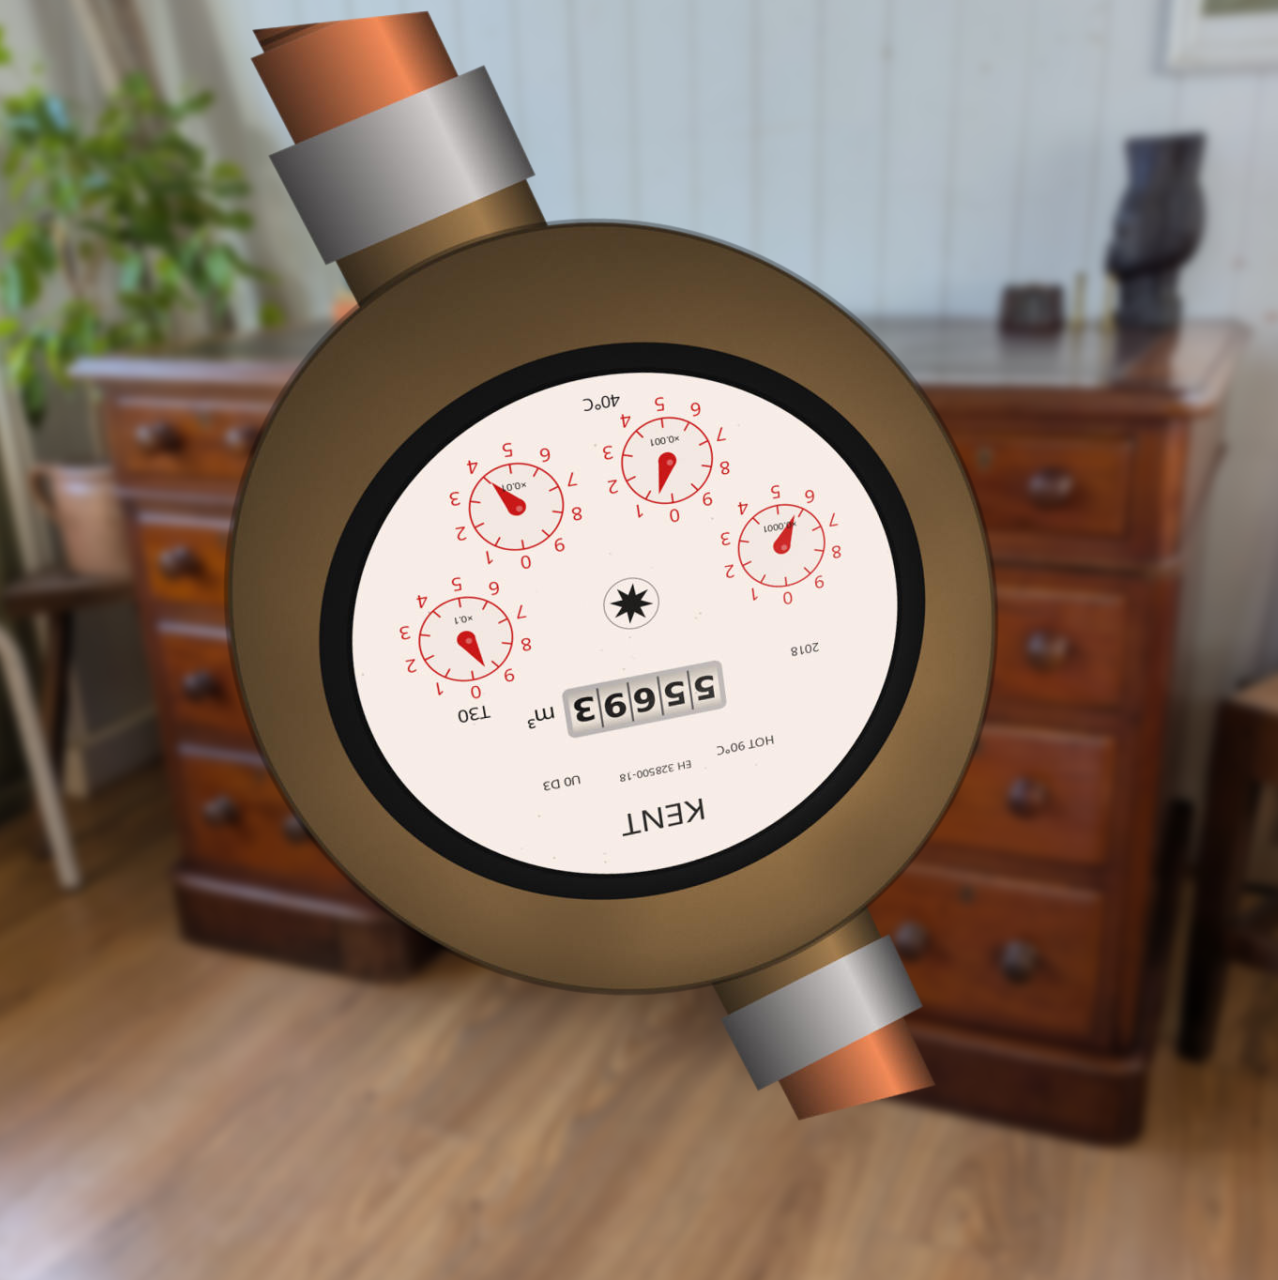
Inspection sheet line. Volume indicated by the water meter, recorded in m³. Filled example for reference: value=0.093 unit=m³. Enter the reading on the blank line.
value=55692.9405 unit=m³
